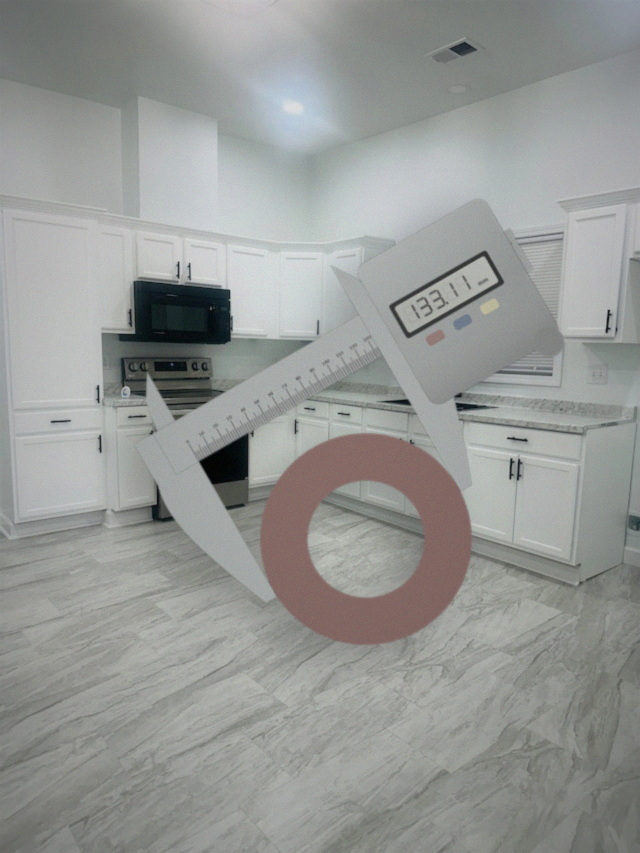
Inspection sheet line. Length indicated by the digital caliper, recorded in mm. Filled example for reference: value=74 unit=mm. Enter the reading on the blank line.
value=133.11 unit=mm
